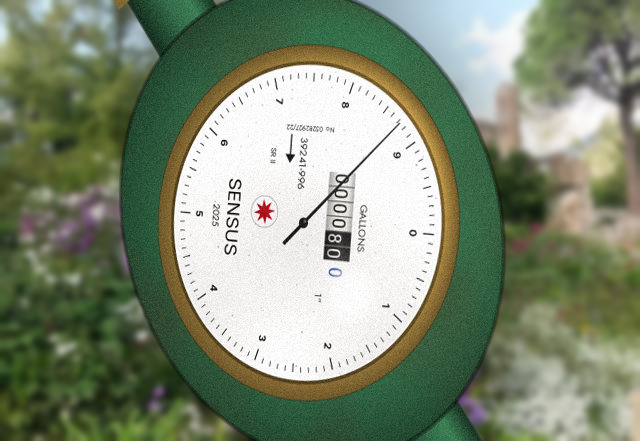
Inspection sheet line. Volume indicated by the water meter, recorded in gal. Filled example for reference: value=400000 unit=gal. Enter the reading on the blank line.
value=798.7 unit=gal
